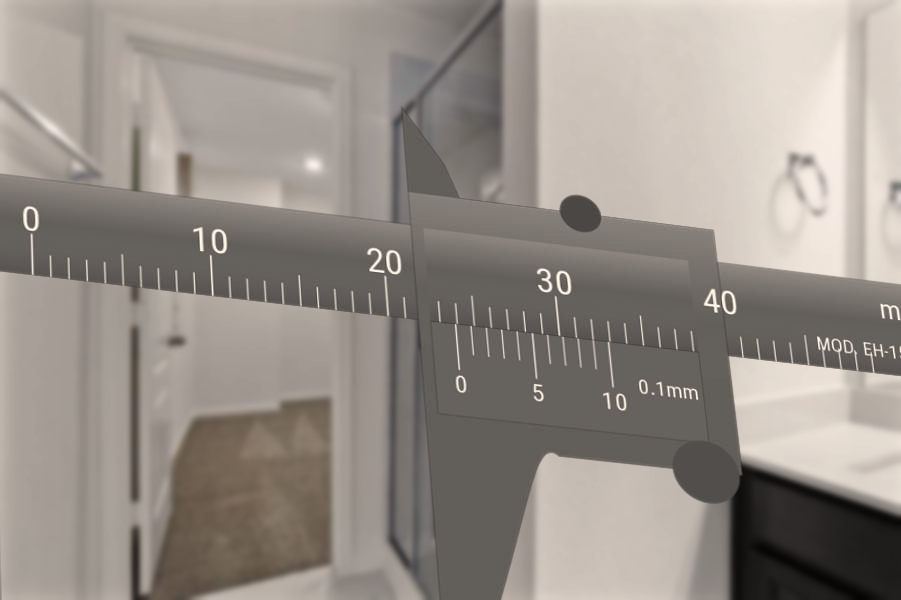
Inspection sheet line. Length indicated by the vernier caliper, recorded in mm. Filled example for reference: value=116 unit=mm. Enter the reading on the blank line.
value=23.9 unit=mm
